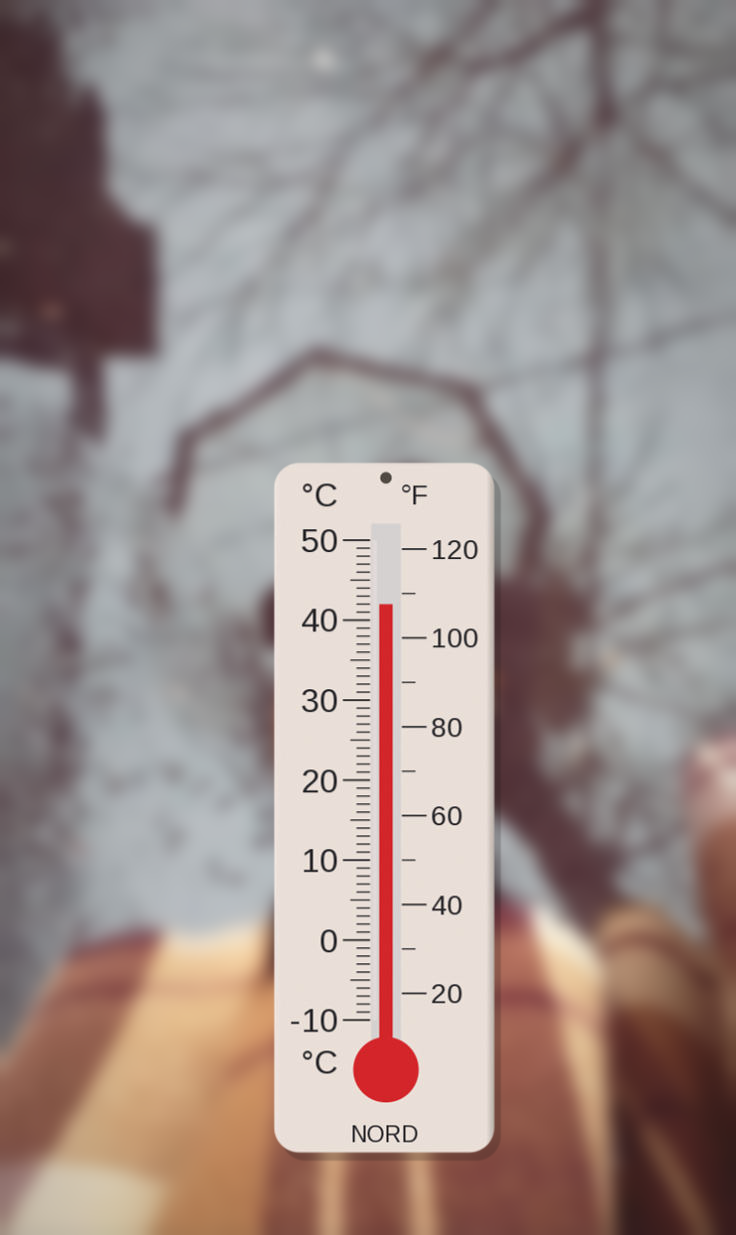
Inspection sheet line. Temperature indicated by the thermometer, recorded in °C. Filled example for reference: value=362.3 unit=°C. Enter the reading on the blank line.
value=42 unit=°C
